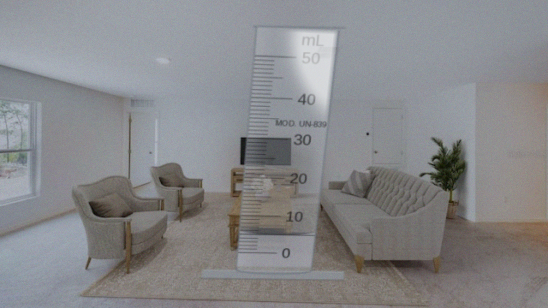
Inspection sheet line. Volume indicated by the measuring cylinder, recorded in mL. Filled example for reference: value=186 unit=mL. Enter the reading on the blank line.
value=5 unit=mL
